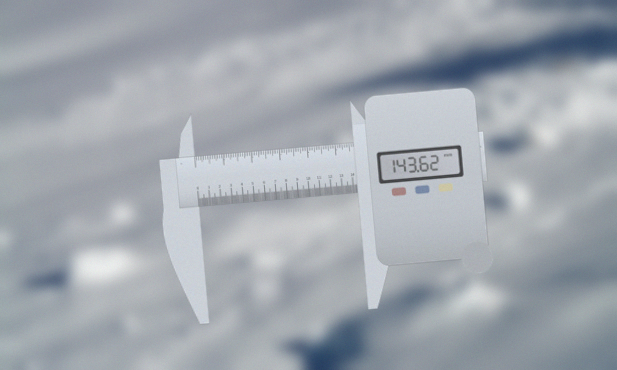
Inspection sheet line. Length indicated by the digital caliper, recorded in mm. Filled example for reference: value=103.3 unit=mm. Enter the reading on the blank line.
value=143.62 unit=mm
